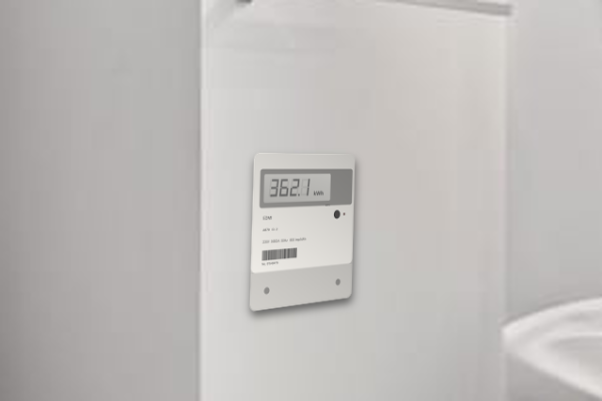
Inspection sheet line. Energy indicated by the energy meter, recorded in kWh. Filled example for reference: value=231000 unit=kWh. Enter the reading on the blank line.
value=362.1 unit=kWh
